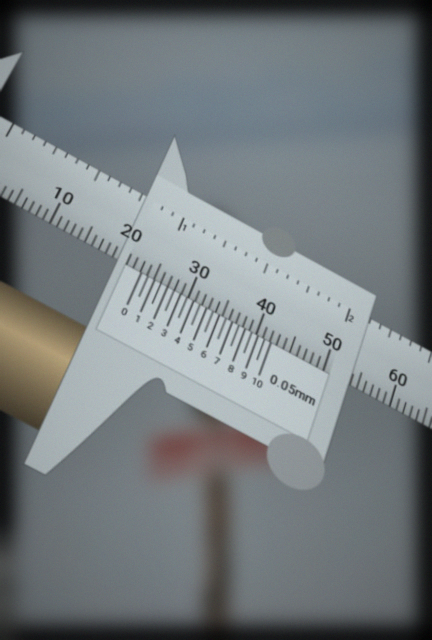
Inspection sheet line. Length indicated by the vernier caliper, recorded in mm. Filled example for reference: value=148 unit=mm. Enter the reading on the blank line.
value=23.2 unit=mm
